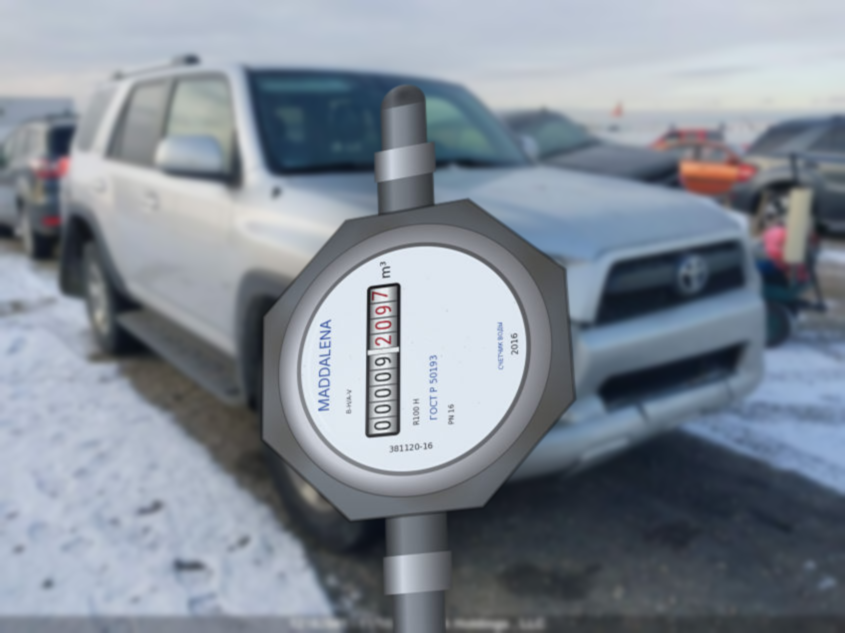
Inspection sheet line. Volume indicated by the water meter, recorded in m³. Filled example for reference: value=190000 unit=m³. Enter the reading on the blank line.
value=9.2097 unit=m³
